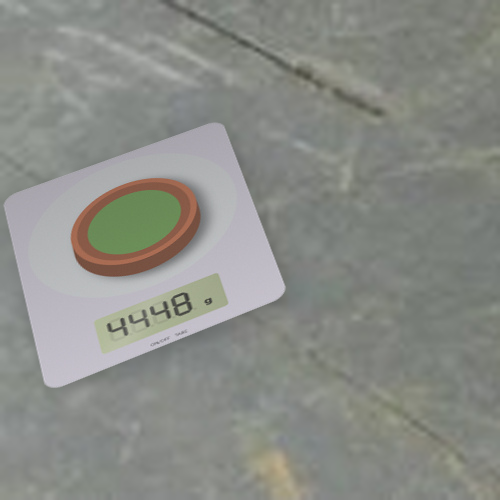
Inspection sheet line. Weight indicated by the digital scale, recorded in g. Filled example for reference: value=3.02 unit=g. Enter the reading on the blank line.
value=4448 unit=g
